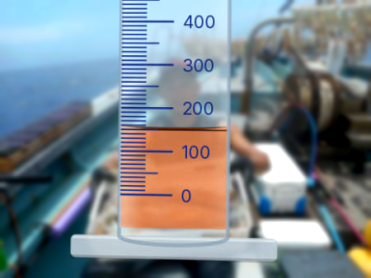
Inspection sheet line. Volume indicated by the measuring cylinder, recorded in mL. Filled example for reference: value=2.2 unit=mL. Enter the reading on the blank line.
value=150 unit=mL
